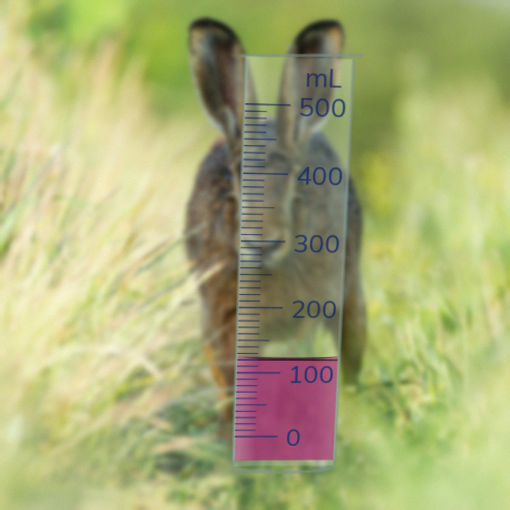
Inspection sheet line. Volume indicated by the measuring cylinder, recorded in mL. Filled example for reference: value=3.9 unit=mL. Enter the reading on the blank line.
value=120 unit=mL
